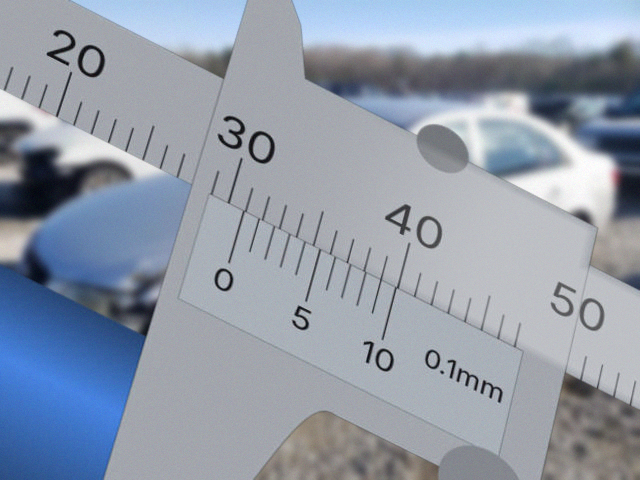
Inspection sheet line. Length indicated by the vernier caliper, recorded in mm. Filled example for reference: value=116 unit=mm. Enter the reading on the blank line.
value=30.9 unit=mm
